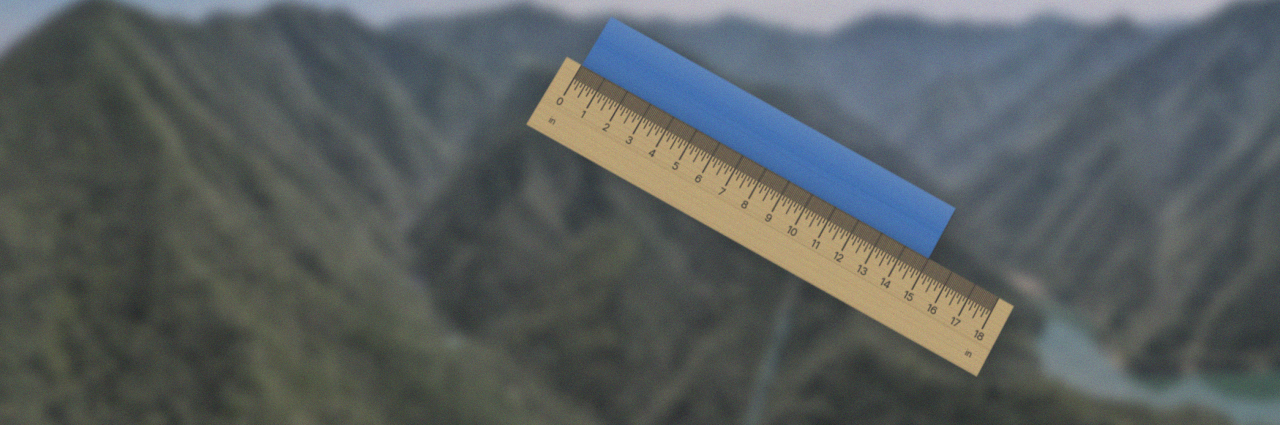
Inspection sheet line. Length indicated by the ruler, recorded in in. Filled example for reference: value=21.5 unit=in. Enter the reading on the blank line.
value=15 unit=in
